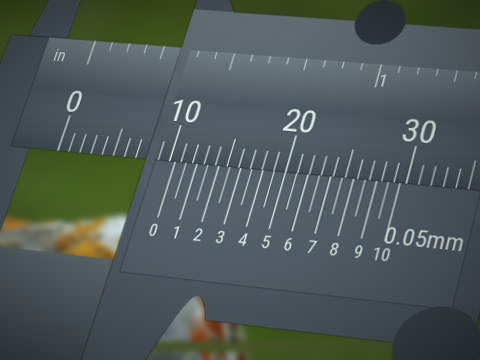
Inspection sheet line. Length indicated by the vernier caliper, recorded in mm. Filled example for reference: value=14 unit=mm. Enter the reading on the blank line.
value=10.5 unit=mm
